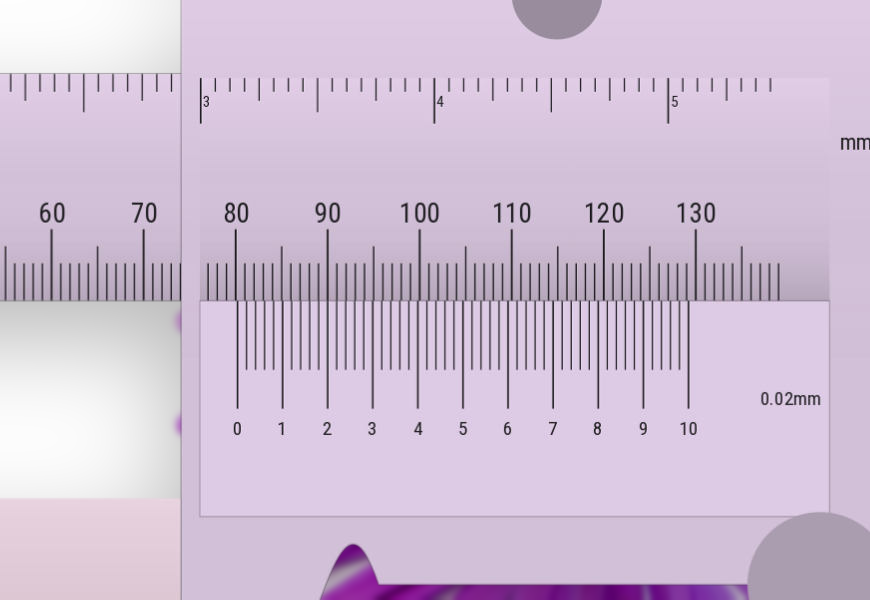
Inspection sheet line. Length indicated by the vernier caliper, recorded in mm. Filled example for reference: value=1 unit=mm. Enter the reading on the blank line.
value=80.2 unit=mm
